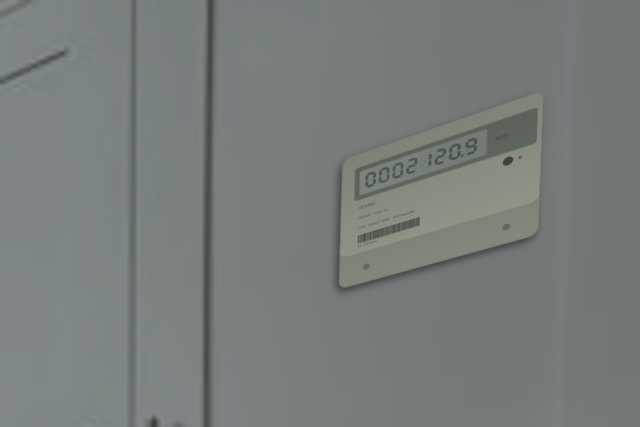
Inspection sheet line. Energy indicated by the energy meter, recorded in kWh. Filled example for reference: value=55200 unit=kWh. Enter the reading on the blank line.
value=2120.9 unit=kWh
